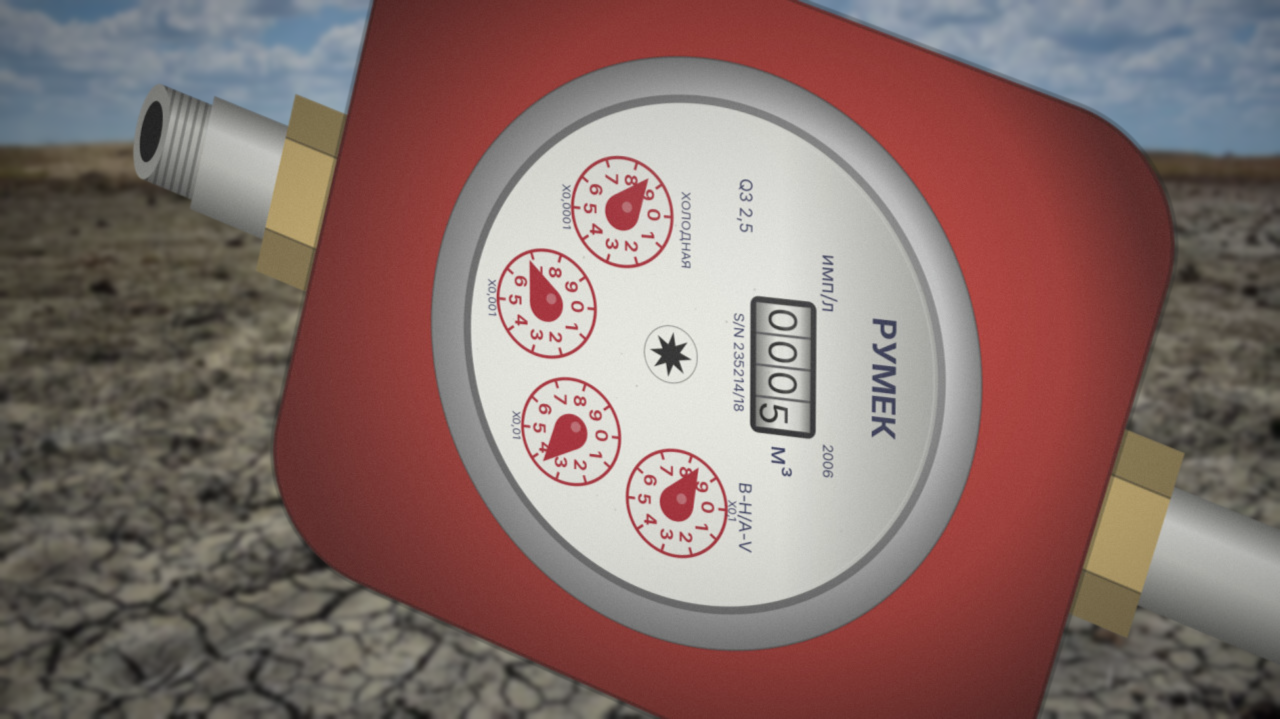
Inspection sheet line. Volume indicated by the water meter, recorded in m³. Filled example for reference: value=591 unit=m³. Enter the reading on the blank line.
value=4.8368 unit=m³
